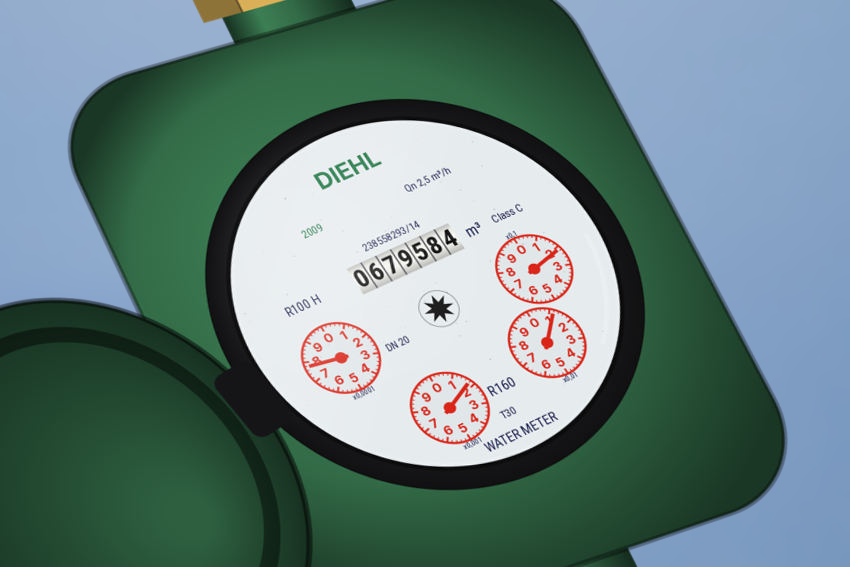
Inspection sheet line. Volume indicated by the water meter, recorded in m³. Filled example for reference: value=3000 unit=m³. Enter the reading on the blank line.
value=679584.2117 unit=m³
